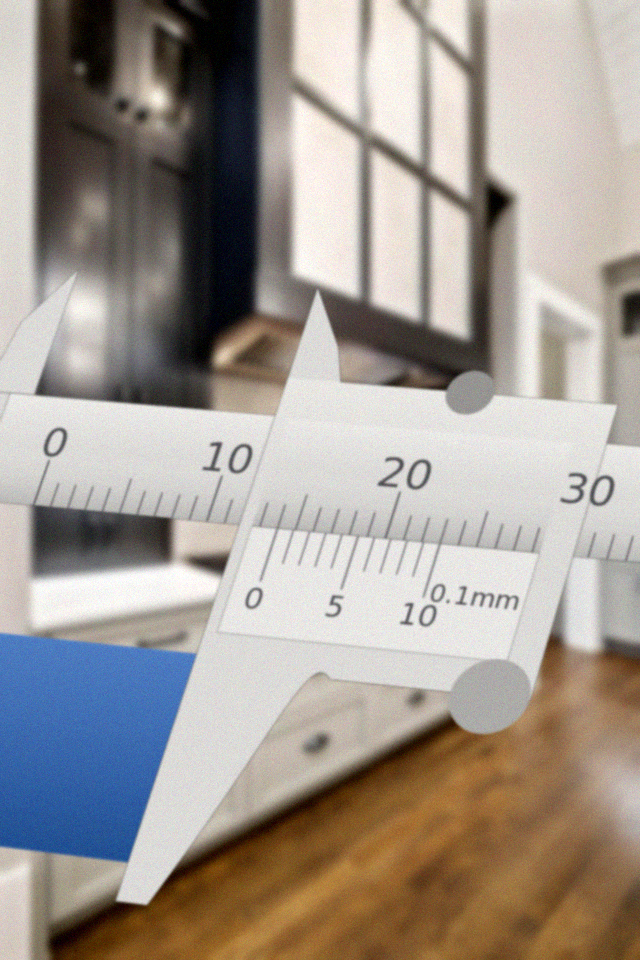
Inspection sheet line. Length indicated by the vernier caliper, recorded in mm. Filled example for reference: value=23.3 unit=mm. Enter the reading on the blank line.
value=14.0 unit=mm
